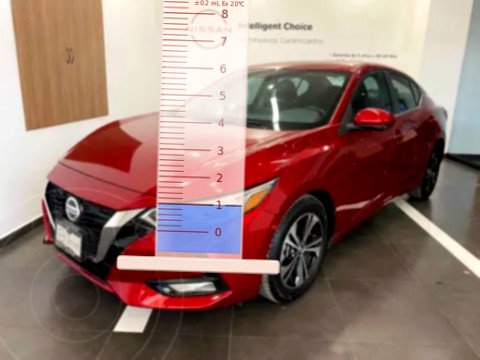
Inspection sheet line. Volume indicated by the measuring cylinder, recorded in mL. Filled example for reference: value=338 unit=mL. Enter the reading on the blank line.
value=1 unit=mL
